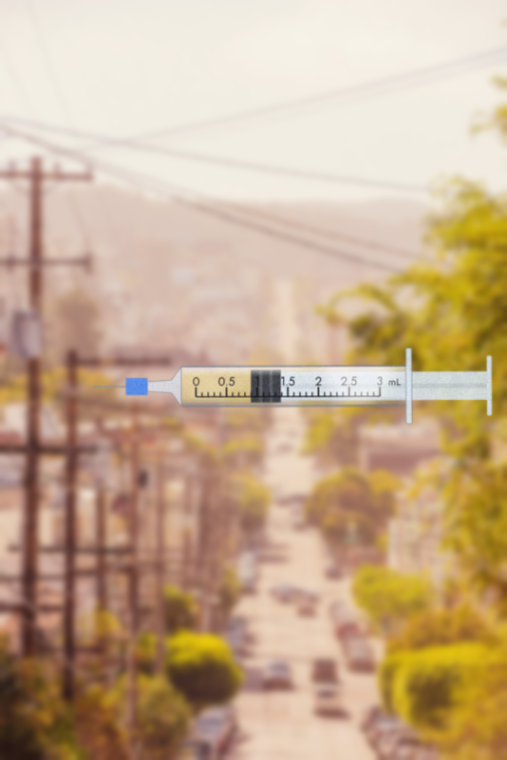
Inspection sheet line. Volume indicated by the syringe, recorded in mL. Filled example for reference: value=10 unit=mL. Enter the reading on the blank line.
value=0.9 unit=mL
